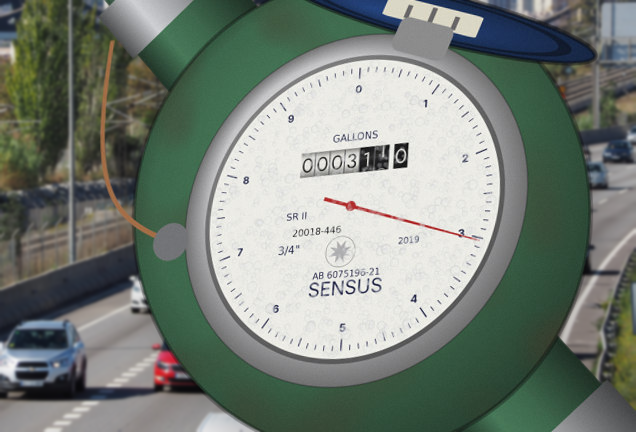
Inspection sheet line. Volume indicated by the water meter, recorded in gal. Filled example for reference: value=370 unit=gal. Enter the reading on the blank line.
value=3113.0 unit=gal
